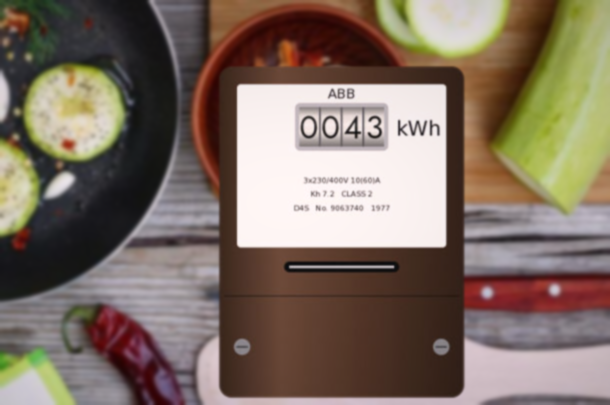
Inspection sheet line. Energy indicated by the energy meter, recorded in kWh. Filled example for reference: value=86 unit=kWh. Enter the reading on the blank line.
value=43 unit=kWh
